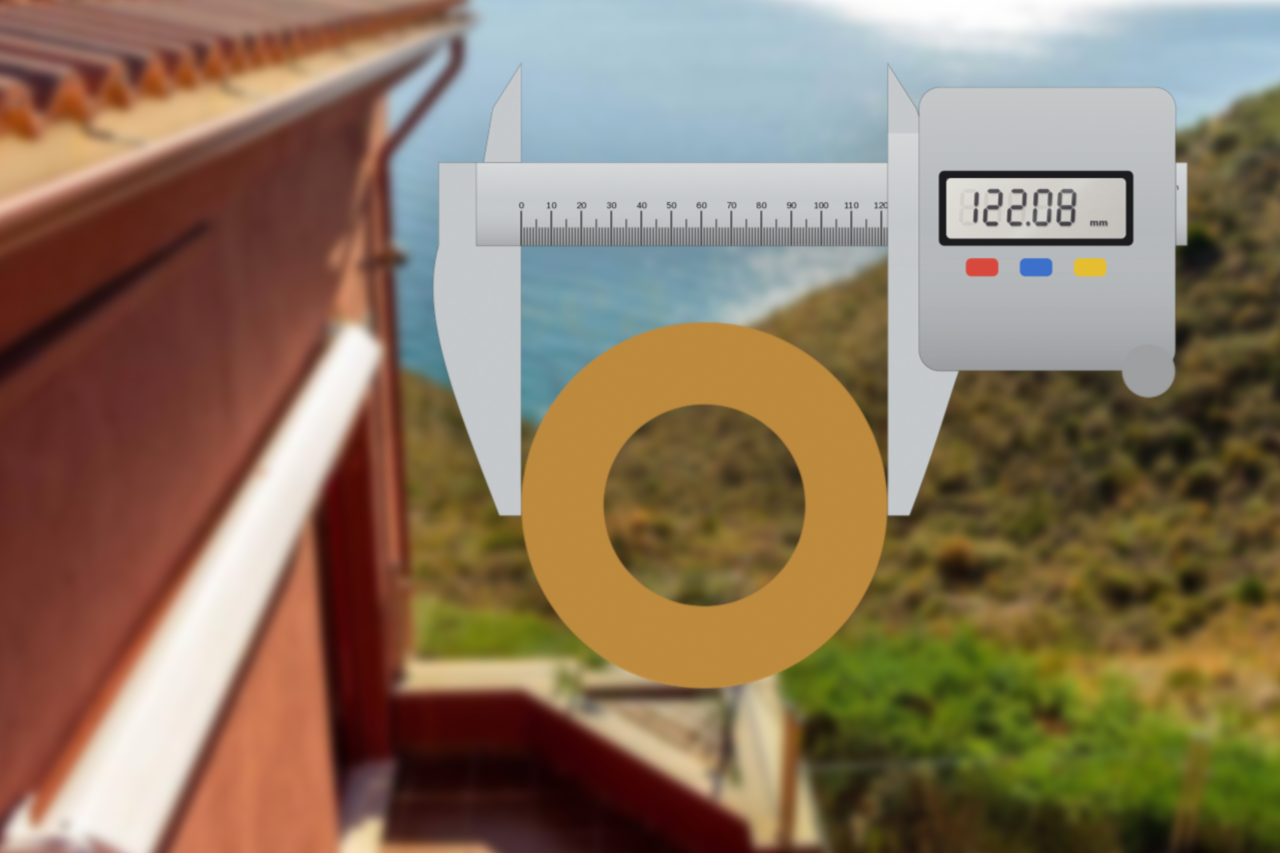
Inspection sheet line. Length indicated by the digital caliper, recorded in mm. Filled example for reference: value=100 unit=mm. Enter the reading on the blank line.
value=122.08 unit=mm
